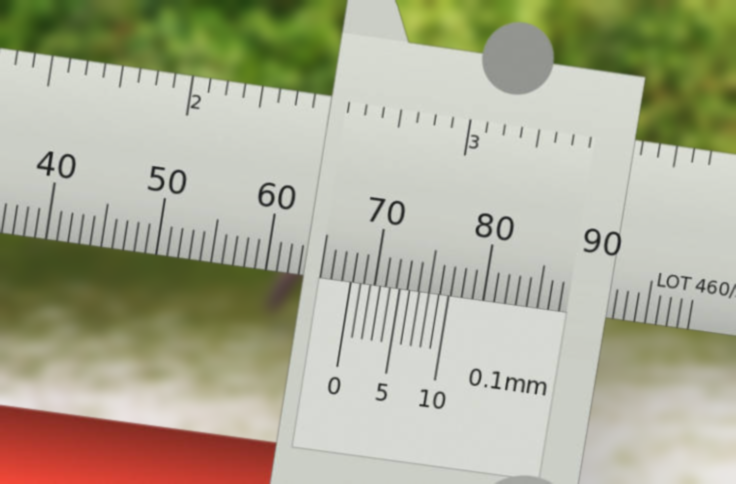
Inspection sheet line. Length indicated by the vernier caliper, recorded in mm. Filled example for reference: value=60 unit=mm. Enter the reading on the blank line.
value=67.8 unit=mm
